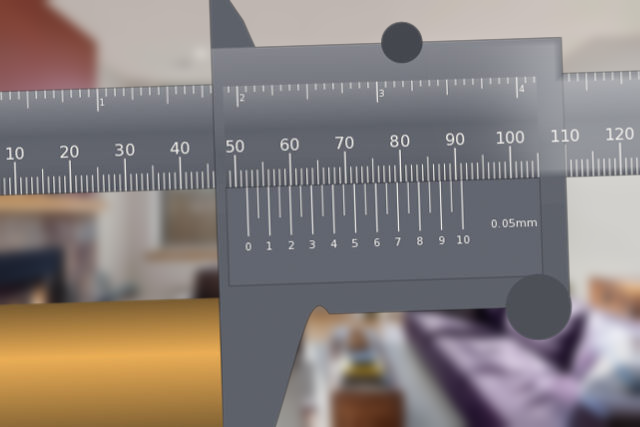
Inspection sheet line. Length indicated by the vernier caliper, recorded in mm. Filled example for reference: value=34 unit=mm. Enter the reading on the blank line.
value=52.0 unit=mm
